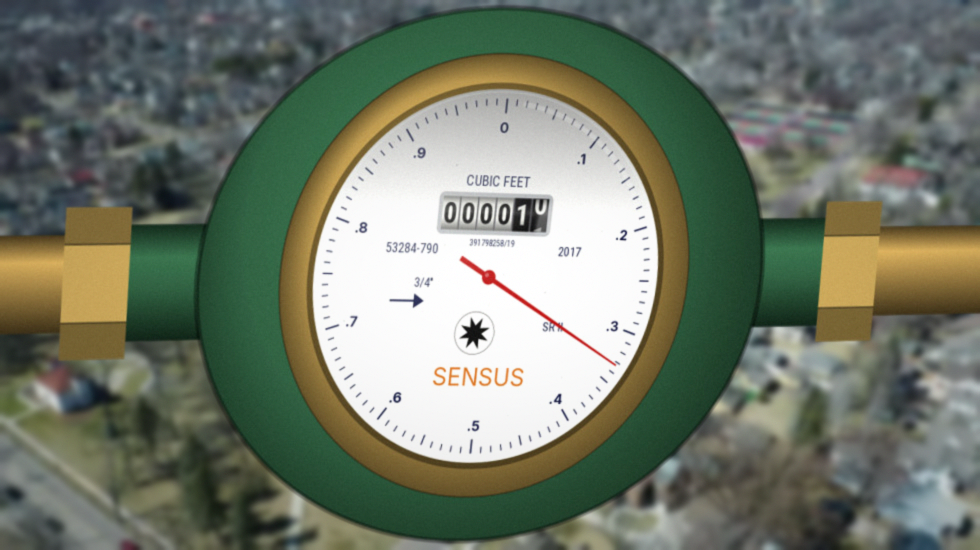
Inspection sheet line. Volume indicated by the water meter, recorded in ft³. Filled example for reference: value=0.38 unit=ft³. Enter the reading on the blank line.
value=10.33 unit=ft³
